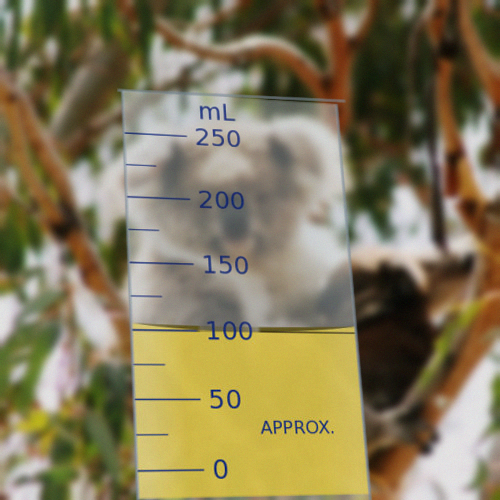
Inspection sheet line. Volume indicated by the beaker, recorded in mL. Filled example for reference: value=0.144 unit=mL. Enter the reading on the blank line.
value=100 unit=mL
